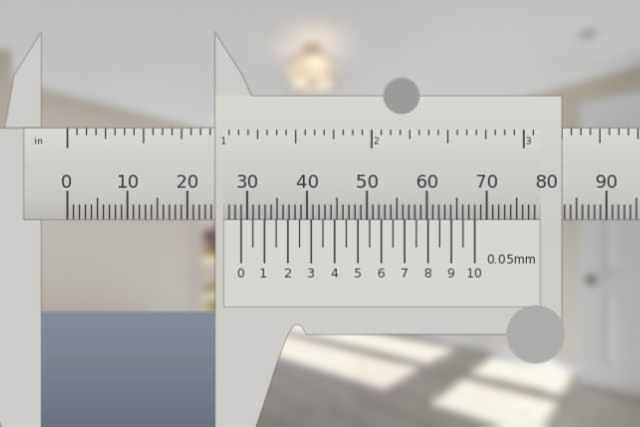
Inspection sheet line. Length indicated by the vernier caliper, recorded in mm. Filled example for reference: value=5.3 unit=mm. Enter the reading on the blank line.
value=29.0 unit=mm
